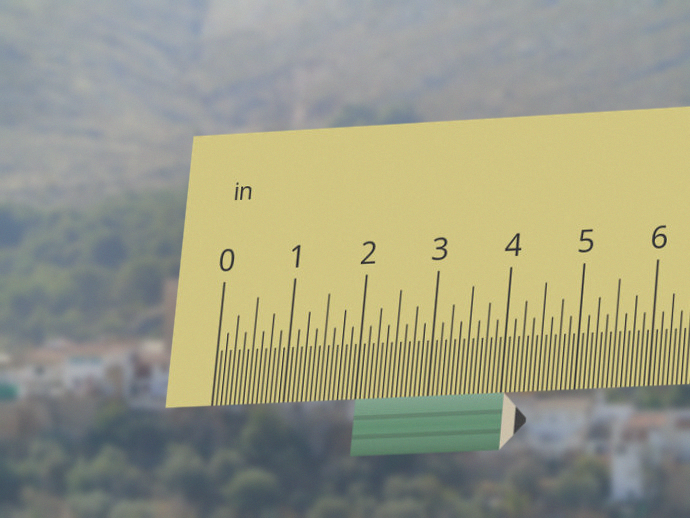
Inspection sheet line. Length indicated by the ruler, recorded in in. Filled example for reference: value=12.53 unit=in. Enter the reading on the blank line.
value=2.375 unit=in
